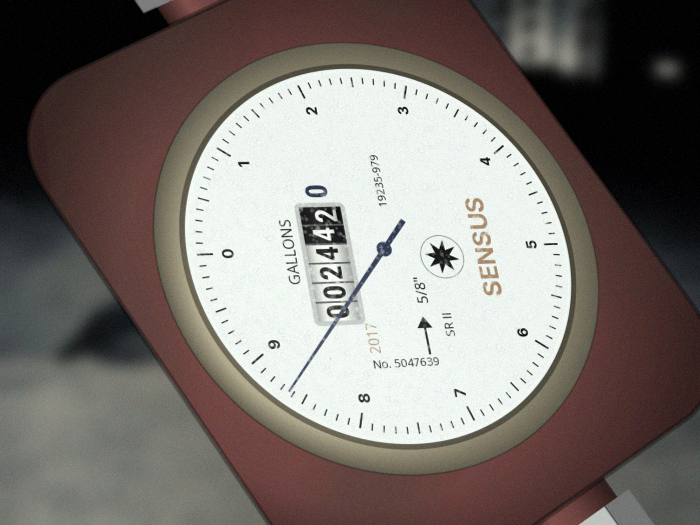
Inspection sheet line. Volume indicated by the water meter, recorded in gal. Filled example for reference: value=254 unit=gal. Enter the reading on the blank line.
value=24418.6 unit=gal
